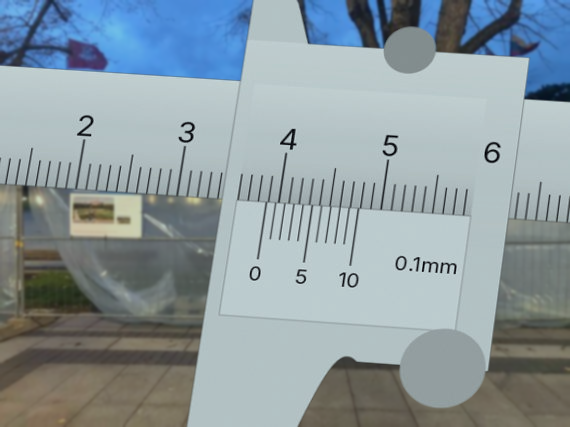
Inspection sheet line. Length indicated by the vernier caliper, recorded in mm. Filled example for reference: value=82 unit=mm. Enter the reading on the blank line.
value=38.8 unit=mm
